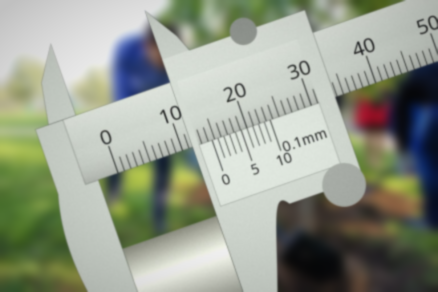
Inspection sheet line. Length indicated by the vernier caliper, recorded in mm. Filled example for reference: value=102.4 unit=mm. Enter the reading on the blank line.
value=14.6 unit=mm
